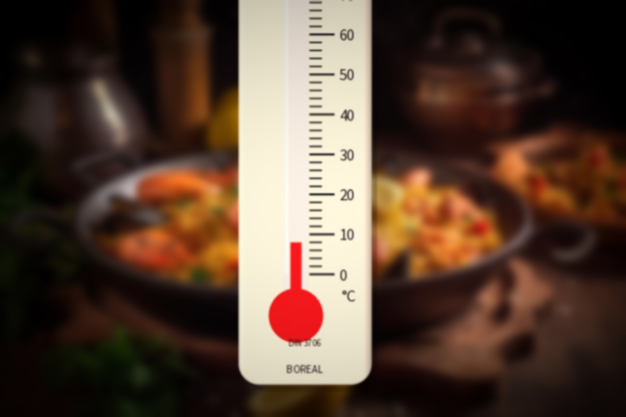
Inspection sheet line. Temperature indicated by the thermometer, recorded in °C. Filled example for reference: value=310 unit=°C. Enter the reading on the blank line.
value=8 unit=°C
